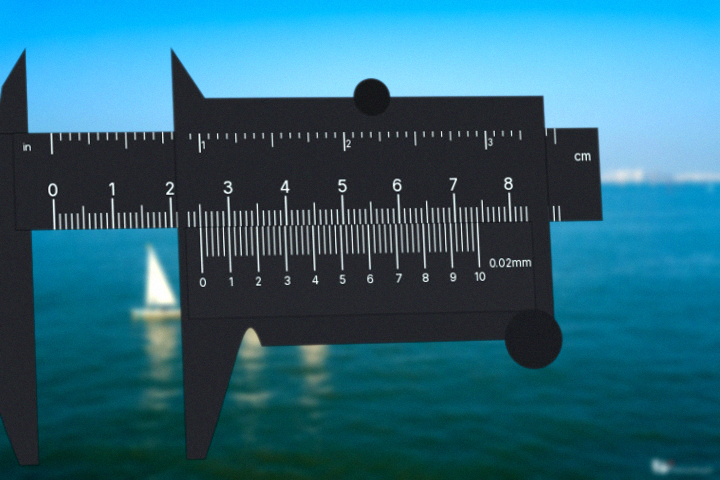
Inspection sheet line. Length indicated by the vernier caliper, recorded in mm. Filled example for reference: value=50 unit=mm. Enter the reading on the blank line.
value=25.0 unit=mm
